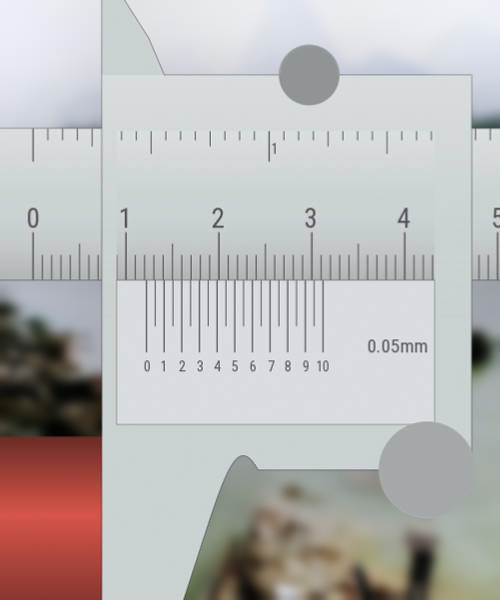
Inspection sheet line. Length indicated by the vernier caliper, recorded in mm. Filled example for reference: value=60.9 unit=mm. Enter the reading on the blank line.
value=12.2 unit=mm
